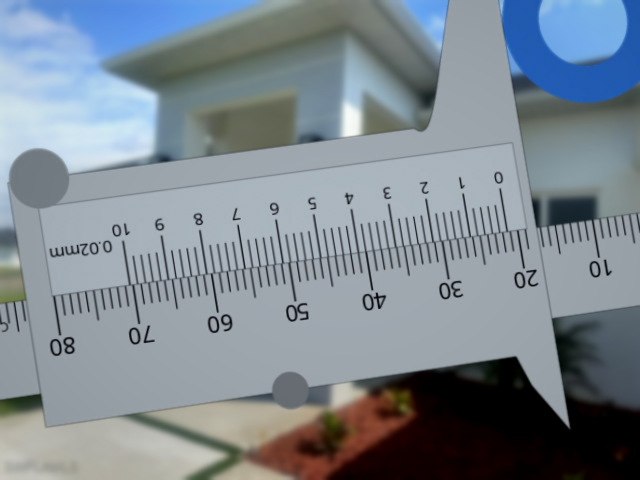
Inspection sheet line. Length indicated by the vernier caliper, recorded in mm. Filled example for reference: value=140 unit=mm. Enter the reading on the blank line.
value=21.4 unit=mm
